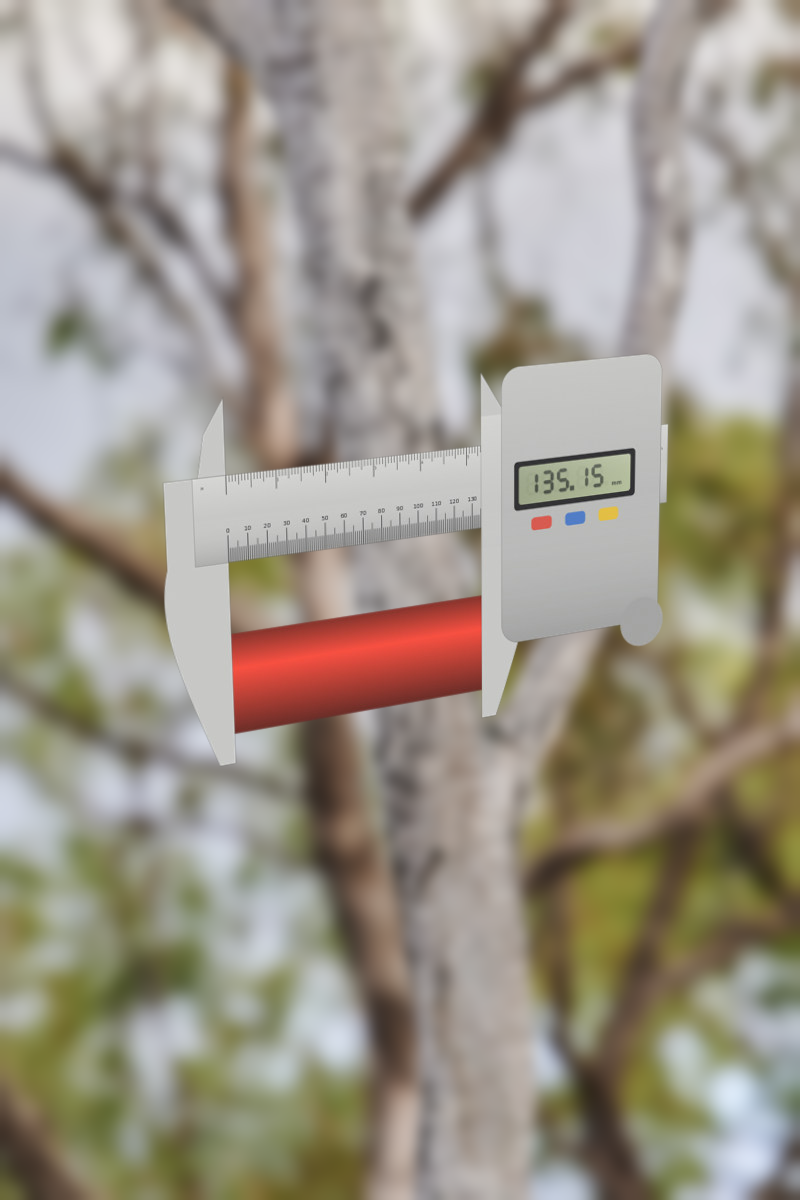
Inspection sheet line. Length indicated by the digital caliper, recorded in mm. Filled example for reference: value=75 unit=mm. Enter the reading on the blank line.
value=135.15 unit=mm
